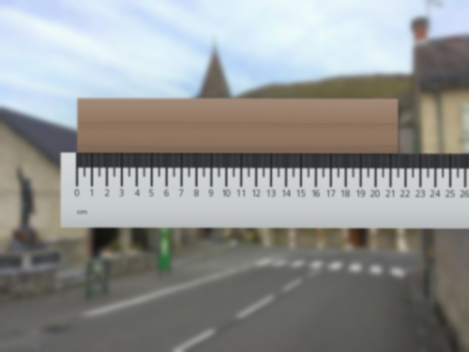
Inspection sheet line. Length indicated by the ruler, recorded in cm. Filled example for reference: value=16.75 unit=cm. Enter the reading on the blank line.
value=21.5 unit=cm
